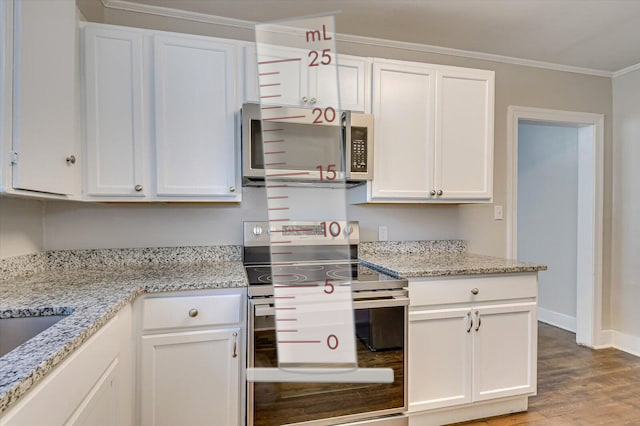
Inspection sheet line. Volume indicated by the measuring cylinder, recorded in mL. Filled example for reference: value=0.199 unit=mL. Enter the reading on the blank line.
value=5 unit=mL
